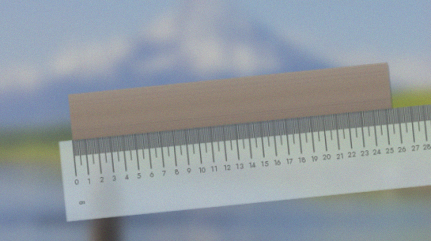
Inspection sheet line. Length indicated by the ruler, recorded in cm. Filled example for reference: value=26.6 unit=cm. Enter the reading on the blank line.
value=25.5 unit=cm
